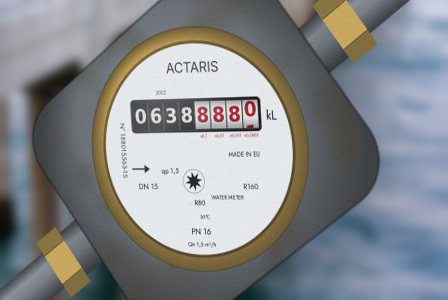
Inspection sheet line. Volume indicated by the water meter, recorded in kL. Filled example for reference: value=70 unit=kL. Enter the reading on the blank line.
value=638.8880 unit=kL
